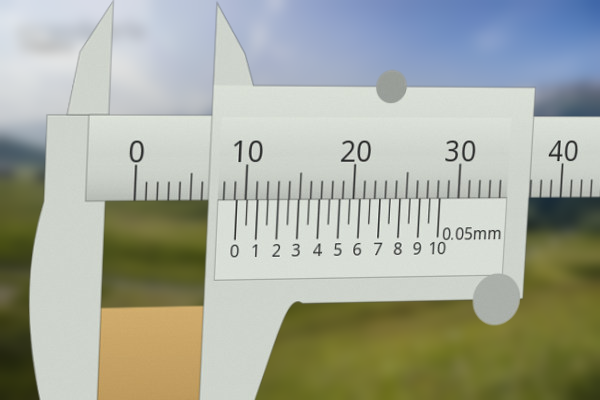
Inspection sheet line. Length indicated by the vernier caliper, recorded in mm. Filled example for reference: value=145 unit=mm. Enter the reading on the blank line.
value=9.2 unit=mm
